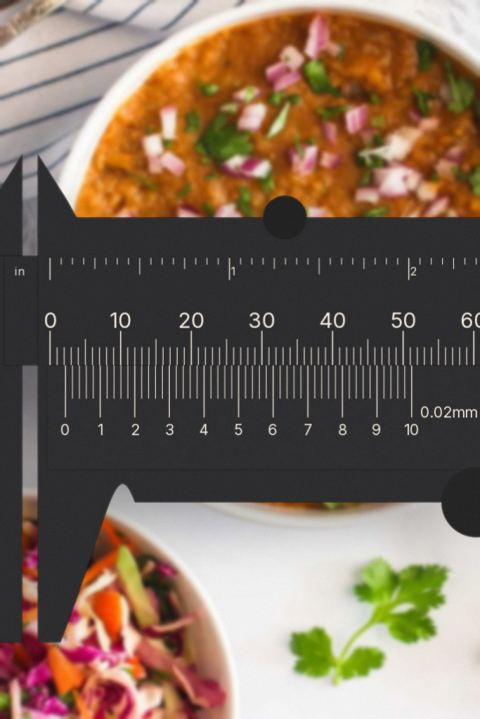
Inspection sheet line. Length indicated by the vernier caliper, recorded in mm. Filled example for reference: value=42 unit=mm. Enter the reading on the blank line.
value=2.2 unit=mm
